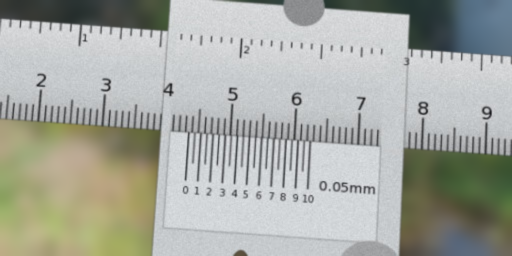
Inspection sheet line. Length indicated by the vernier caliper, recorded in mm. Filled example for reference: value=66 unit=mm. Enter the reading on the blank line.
value=43.5 unit=mm
